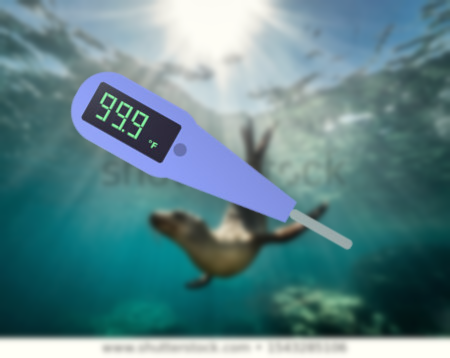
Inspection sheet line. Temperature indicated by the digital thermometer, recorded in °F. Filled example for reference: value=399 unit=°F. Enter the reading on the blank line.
value=99.9 unit=°F
